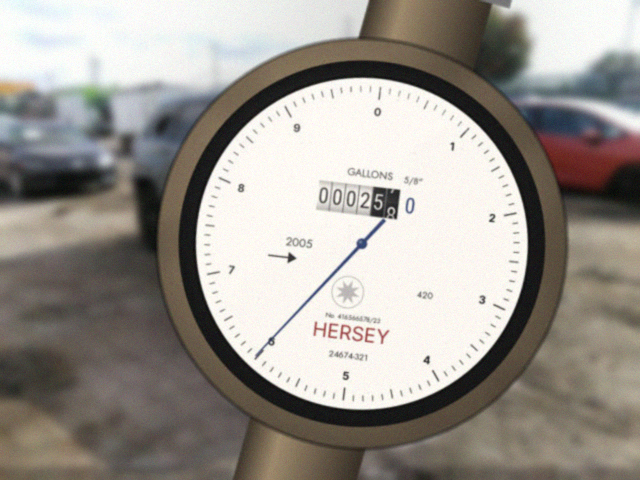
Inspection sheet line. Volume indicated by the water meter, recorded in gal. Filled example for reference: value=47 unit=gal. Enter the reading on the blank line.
value=2576.0 unit=gal
